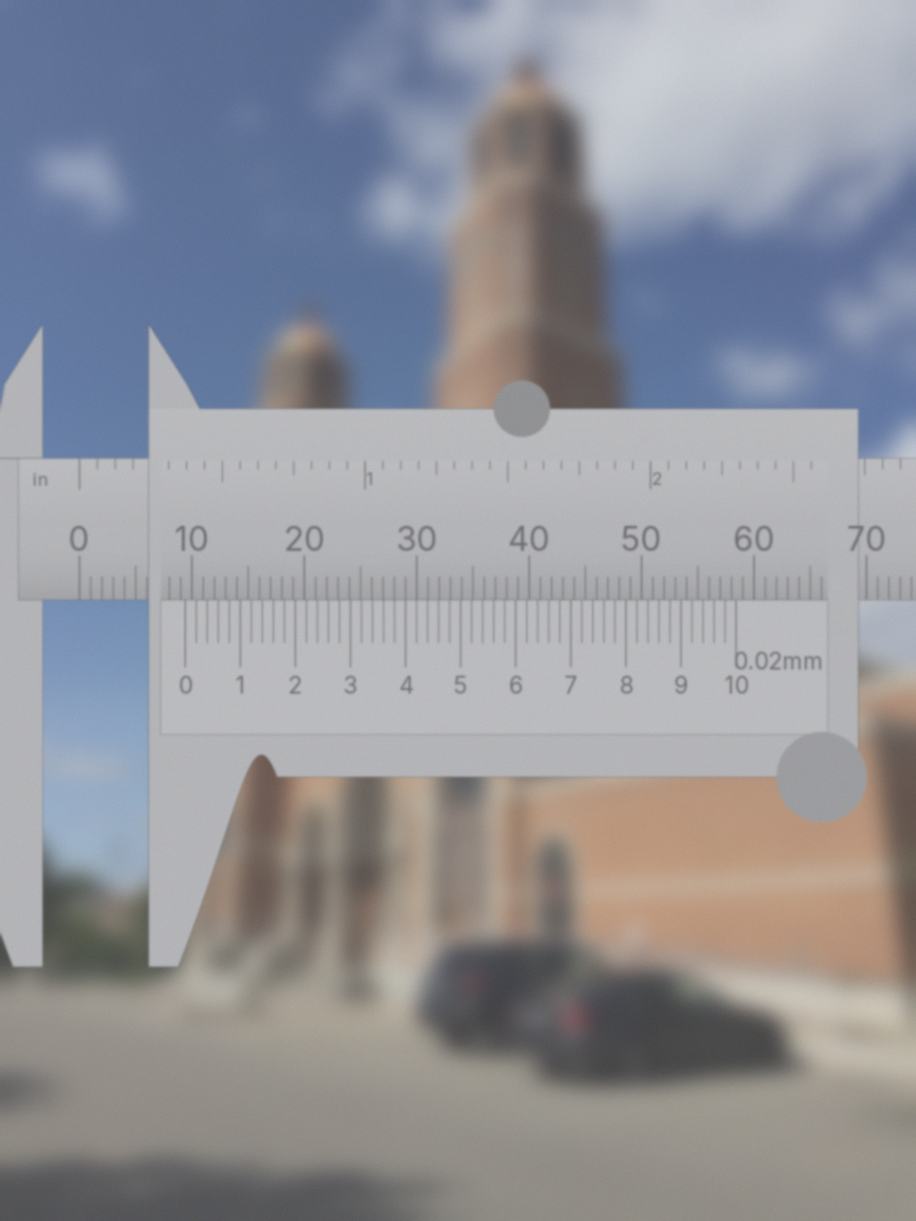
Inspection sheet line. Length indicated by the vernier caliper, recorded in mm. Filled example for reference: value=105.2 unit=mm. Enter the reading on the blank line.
value=9.4 unit=mm
